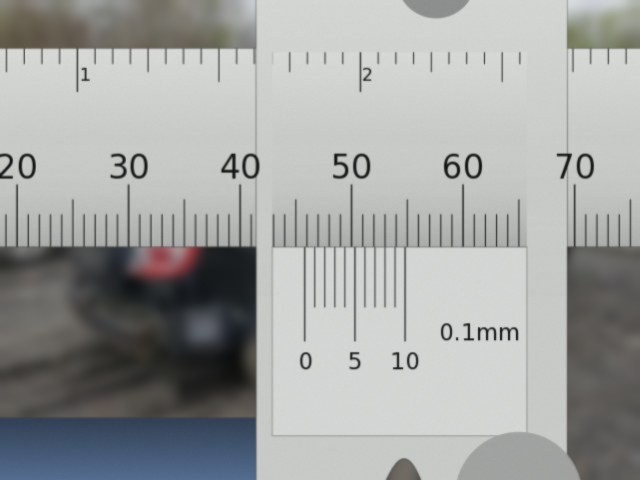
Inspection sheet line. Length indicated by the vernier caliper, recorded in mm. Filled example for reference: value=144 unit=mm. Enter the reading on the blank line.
value=45.8 unit=mm
